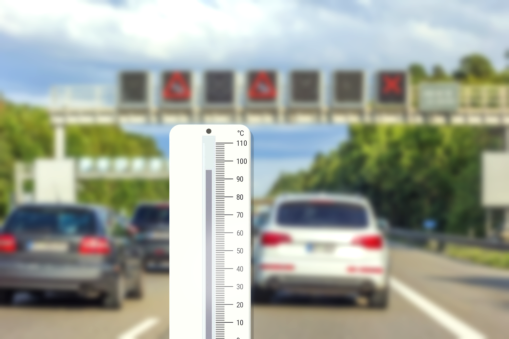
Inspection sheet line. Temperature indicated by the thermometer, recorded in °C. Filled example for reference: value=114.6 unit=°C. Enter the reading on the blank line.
value=95 unit=°C
